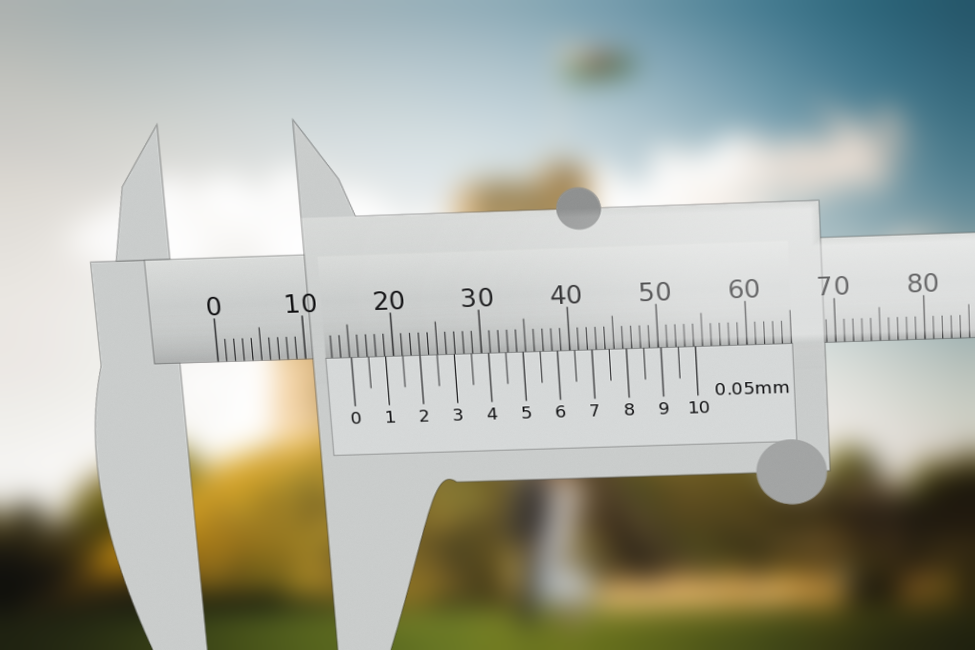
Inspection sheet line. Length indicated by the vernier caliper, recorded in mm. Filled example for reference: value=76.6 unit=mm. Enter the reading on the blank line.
value=15.2 unit=mm
